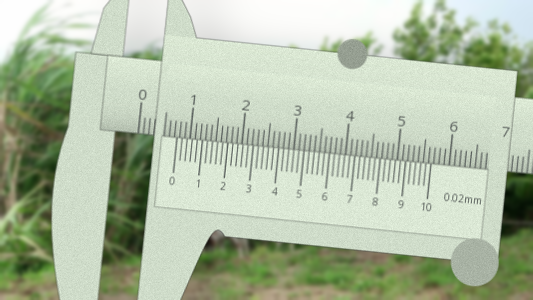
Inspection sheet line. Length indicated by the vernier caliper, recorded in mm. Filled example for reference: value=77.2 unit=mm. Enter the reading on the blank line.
value=7.5 unit=mm
